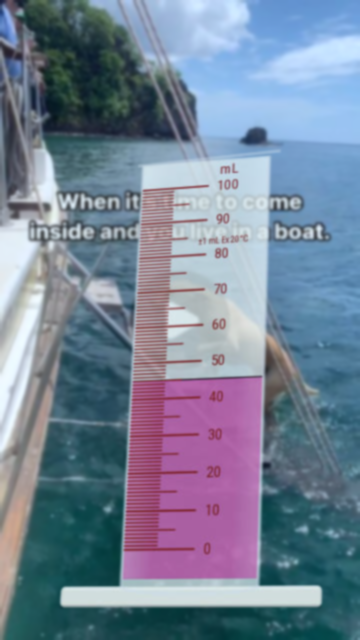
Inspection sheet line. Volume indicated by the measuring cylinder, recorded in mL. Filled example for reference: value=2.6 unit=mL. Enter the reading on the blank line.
value=45 unit=mL
